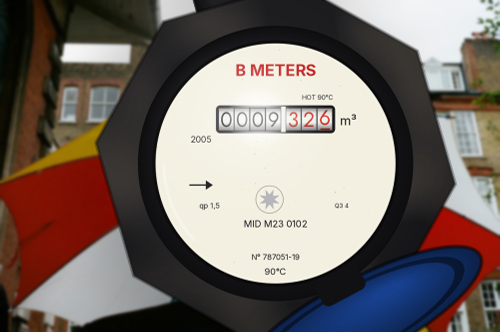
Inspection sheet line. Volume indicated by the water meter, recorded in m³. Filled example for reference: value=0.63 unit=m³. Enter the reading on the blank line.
value=9.326 unit=m³
